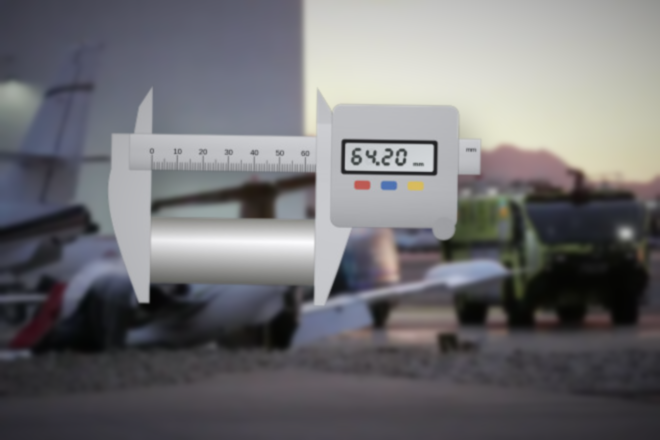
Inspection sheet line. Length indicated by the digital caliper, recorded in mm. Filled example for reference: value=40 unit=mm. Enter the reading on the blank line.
value=64.20 unit=mm
